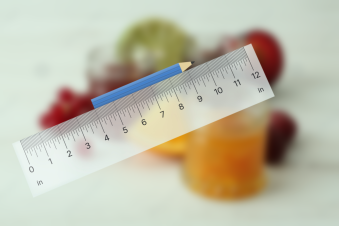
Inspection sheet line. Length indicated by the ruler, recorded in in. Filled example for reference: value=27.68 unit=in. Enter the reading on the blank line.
value=5.5 unit=in
